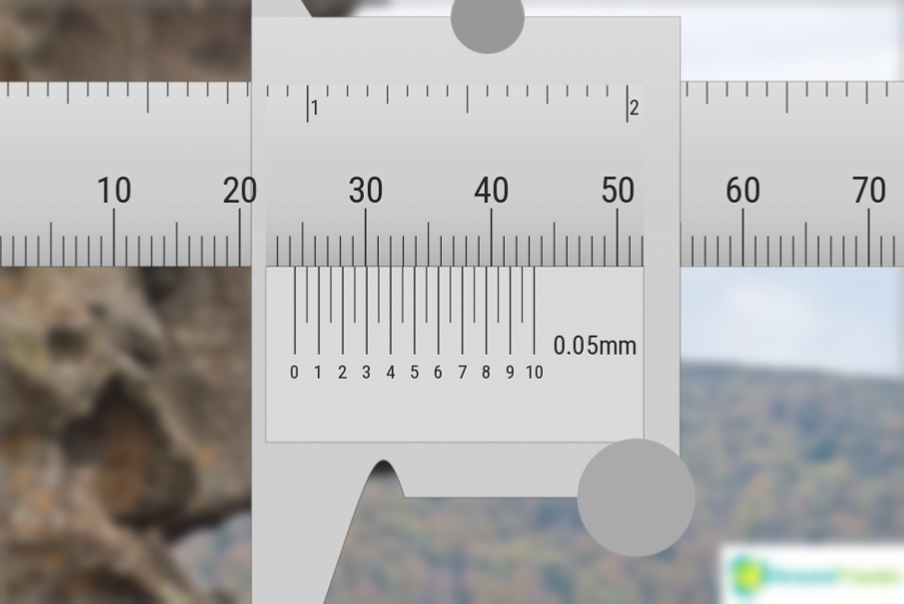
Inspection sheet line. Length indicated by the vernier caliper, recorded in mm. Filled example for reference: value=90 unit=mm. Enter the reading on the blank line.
value=24.4 unit=mm
